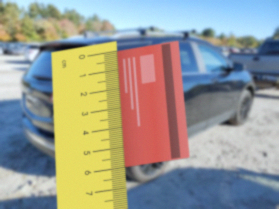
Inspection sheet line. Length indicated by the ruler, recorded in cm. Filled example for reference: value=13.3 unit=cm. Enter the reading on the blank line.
value=6 unit=cm
